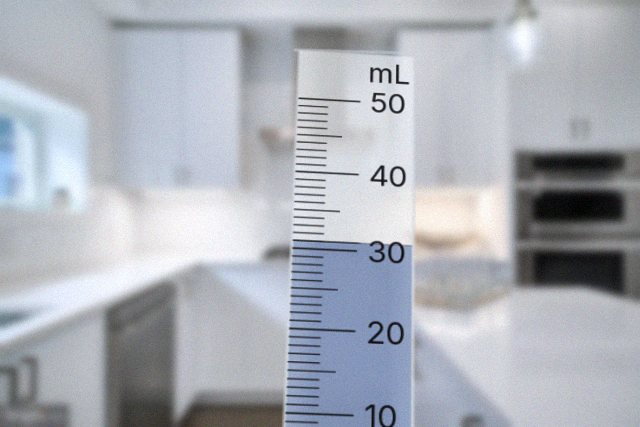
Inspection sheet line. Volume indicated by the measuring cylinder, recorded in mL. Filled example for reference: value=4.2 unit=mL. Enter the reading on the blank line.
value=31 unit=mL
